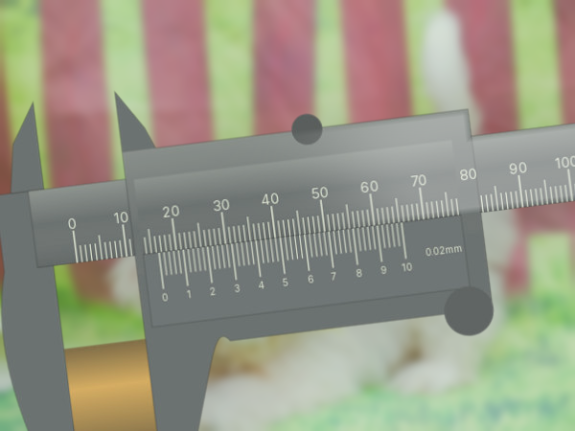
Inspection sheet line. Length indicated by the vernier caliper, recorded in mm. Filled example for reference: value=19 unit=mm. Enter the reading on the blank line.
value=16.5 unit=mm
